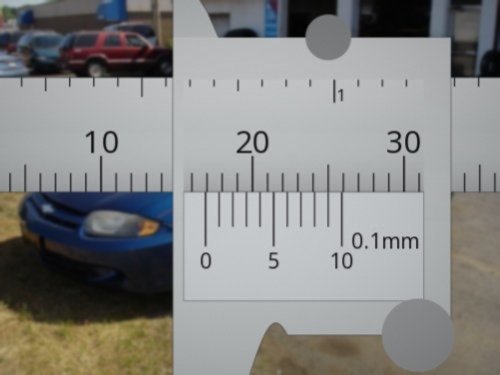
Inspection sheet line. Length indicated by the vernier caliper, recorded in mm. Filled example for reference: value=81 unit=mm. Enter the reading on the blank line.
value=16.9 unit=mm
